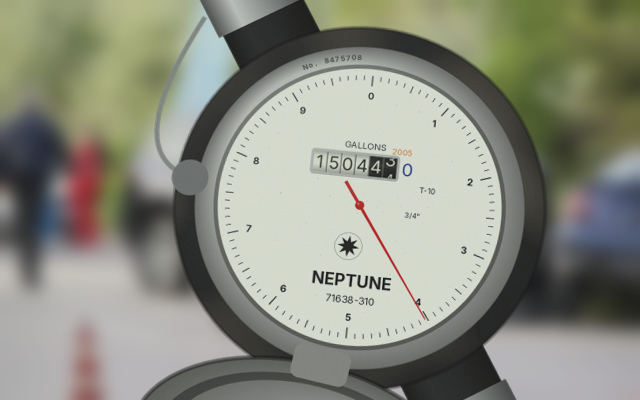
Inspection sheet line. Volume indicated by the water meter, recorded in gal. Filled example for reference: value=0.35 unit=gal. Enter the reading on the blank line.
value=1504434.0 unit=gal
